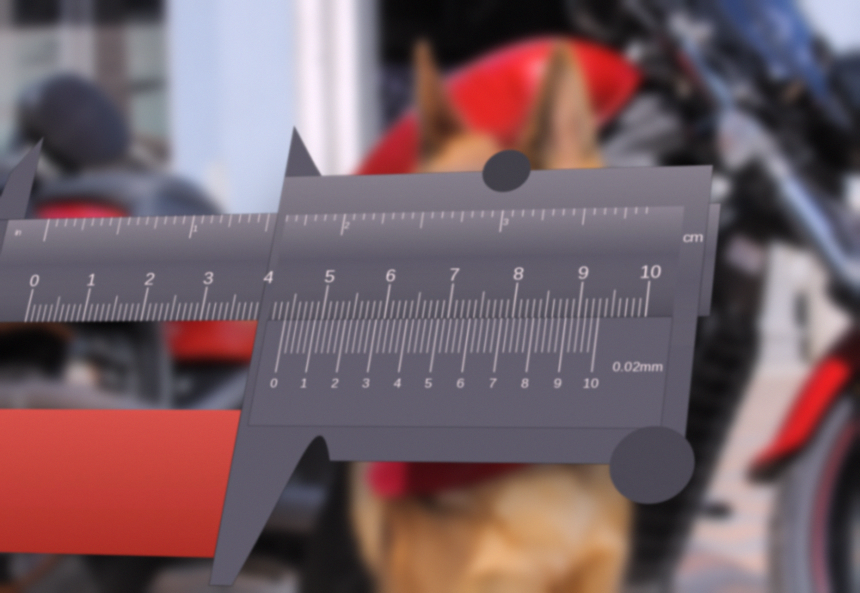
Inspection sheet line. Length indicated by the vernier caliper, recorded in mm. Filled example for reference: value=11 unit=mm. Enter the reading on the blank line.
value=44.0 unit=mm
